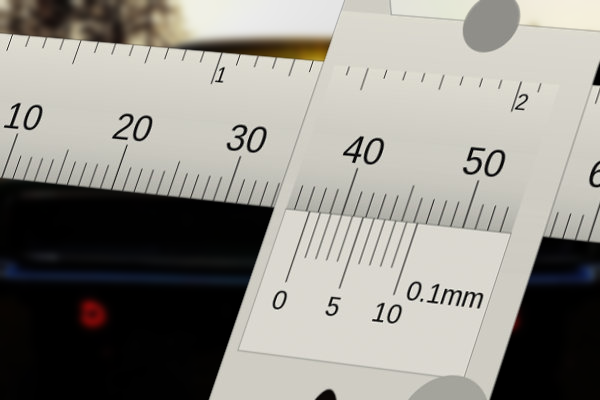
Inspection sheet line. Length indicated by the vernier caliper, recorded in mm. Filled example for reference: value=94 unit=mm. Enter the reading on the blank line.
value=37.3 unit=mm
